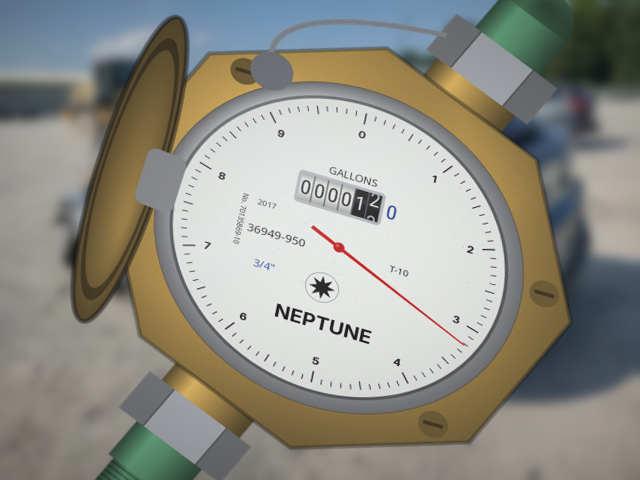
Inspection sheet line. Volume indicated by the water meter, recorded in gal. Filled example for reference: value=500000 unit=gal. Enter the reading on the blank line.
value=123.2 unit=gal
